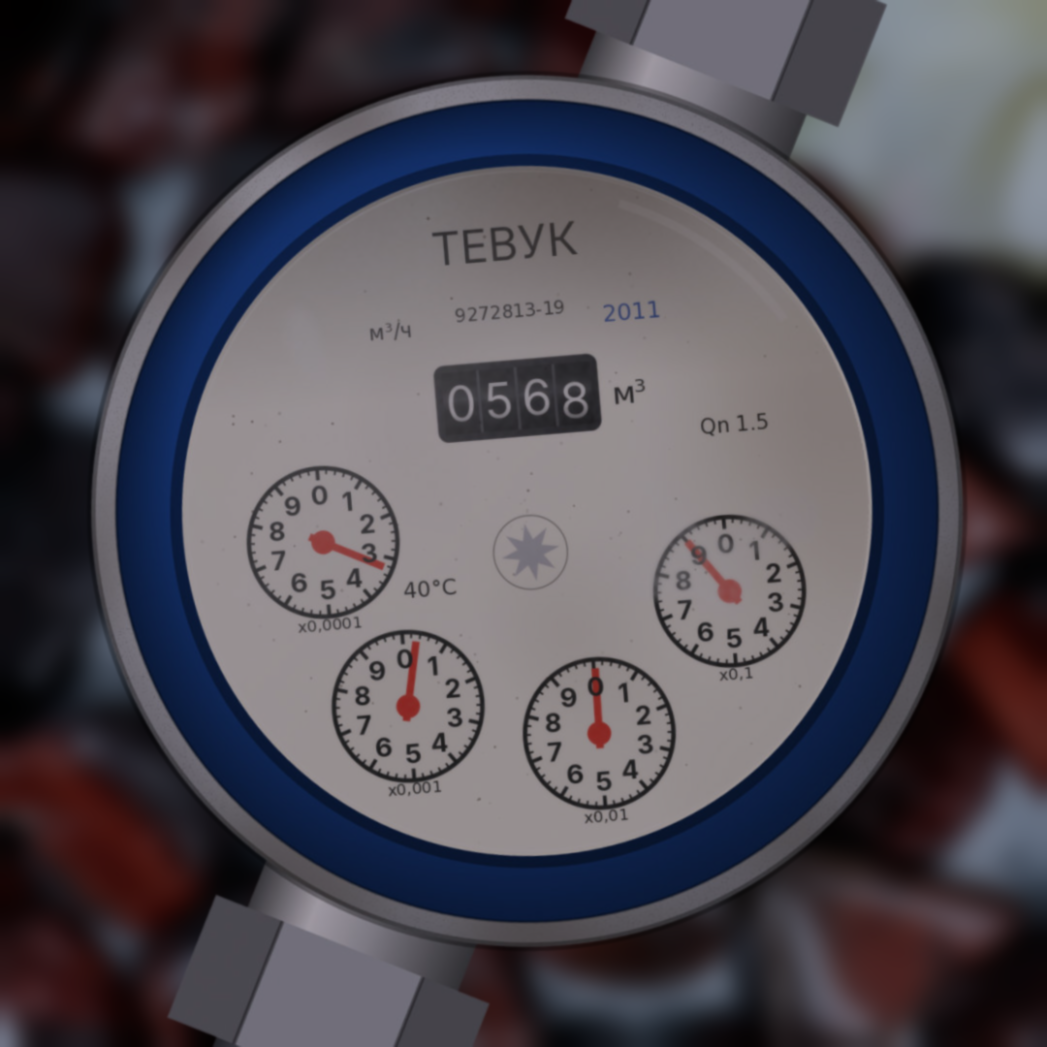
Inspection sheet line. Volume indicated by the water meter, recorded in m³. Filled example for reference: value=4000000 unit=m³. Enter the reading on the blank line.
value=567.9003 unit=m³
